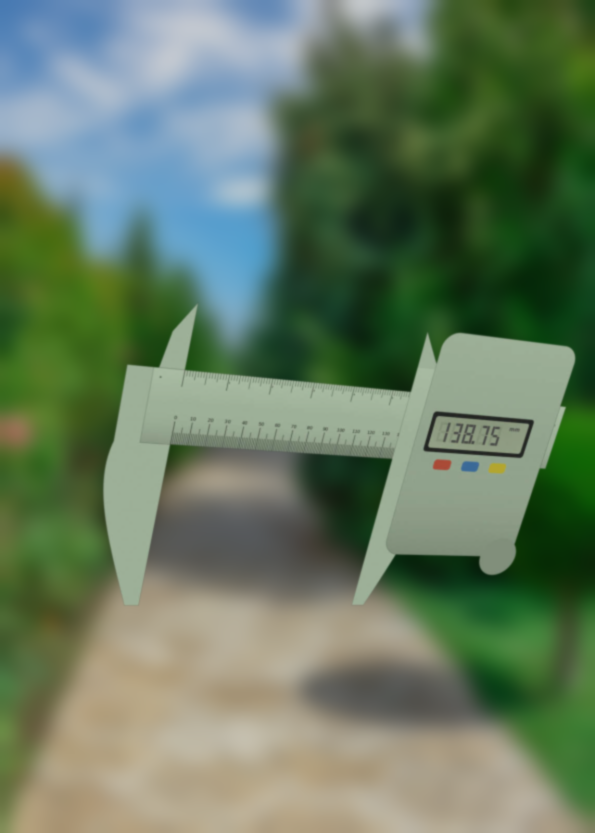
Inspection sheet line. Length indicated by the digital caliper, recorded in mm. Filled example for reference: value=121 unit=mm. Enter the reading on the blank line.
value=138.75 unit=mm
